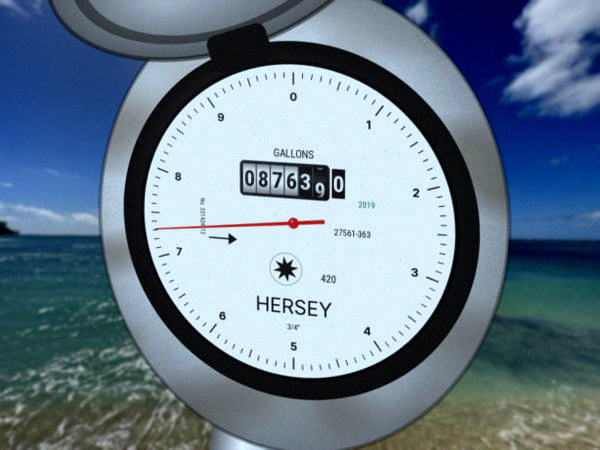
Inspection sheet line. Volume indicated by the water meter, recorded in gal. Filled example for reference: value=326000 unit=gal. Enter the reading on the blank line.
value=876387.3 unit=gal
